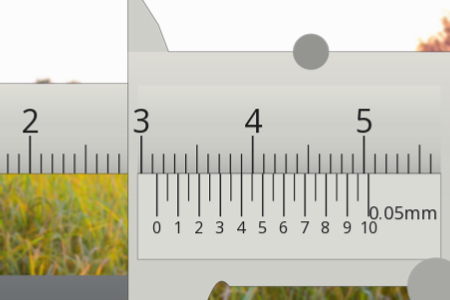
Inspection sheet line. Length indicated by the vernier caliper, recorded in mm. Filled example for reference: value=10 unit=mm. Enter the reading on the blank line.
value=31.4 unit=mm
